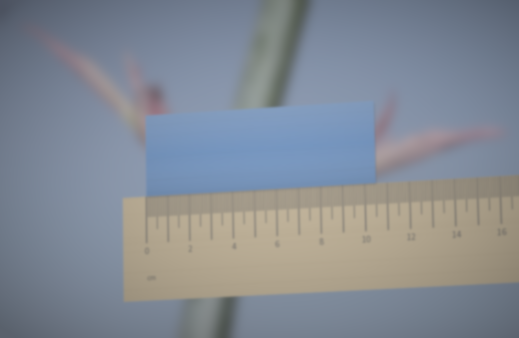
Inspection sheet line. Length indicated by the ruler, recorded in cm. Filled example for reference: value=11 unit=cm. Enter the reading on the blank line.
value=10.5 unit=cm
